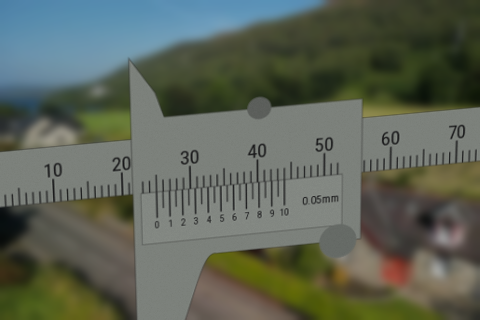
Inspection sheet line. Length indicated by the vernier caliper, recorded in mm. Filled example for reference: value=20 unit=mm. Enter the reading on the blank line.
value=25.0 unit=mm
